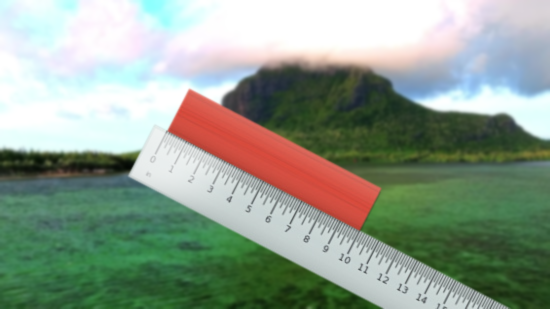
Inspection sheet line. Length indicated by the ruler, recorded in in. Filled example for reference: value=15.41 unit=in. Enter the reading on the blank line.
value=10 unit=in
